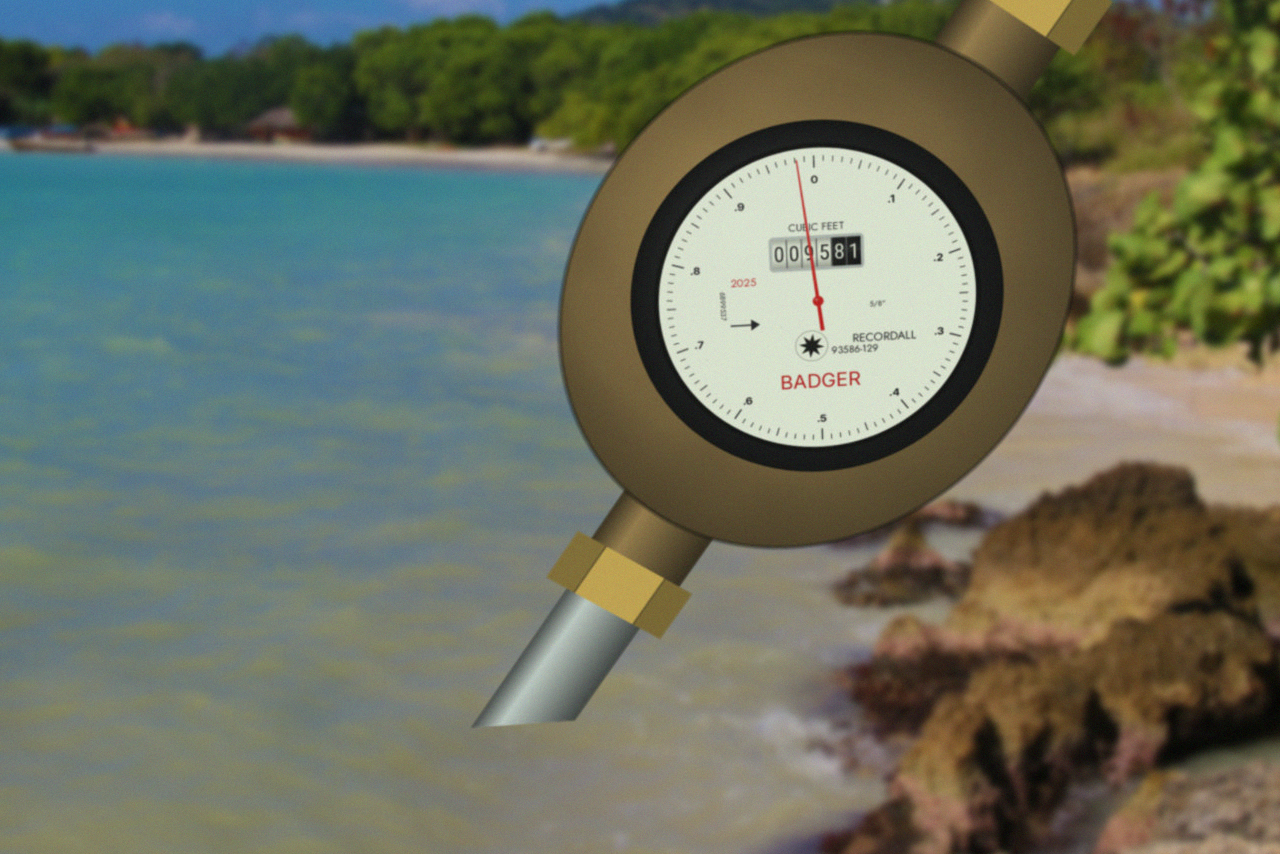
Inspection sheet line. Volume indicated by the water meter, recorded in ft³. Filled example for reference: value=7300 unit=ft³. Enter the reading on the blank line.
value=9580.98 unit=ft³
